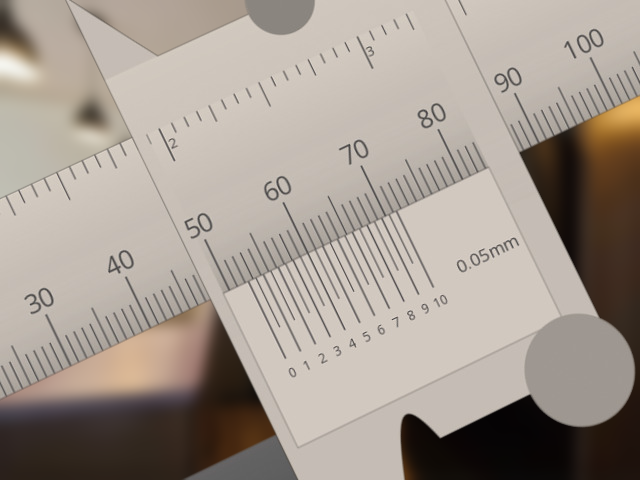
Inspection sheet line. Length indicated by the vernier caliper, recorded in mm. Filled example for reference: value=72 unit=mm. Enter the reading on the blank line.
value=52.4 unit=mm
